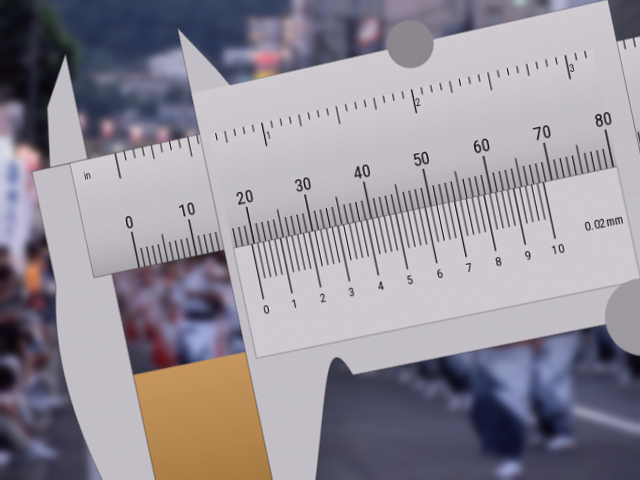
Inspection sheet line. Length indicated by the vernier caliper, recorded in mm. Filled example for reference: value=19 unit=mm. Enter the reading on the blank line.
value=19.6 unit=mm
